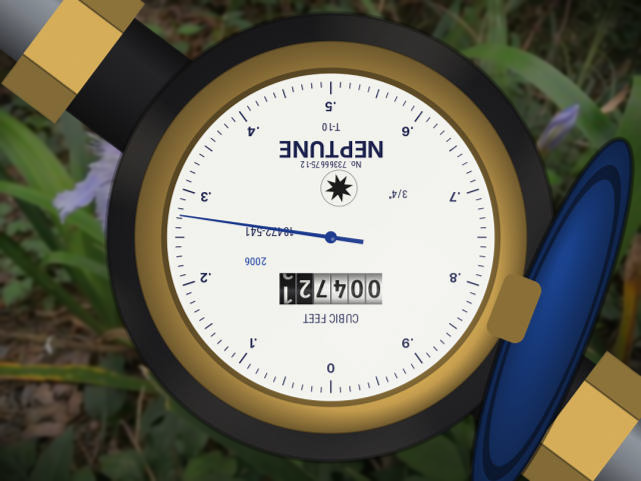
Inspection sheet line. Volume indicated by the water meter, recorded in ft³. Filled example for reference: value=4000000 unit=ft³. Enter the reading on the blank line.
value=4721.27 unit=ft³
